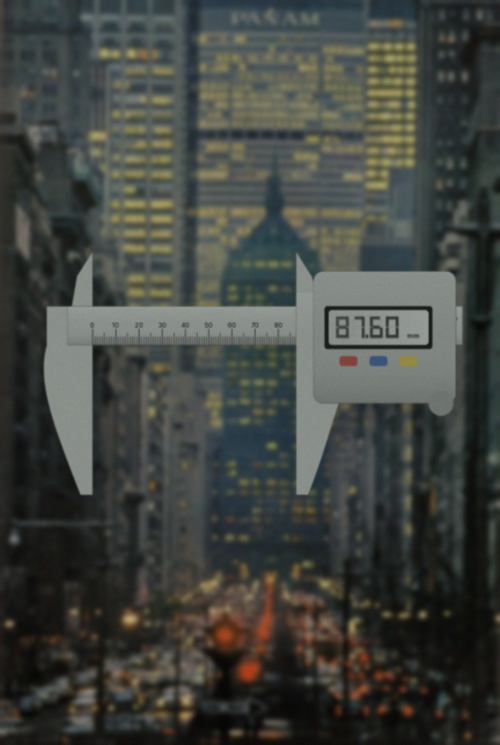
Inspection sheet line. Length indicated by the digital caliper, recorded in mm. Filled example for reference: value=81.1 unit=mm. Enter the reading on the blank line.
value=87.60 unit=mm
